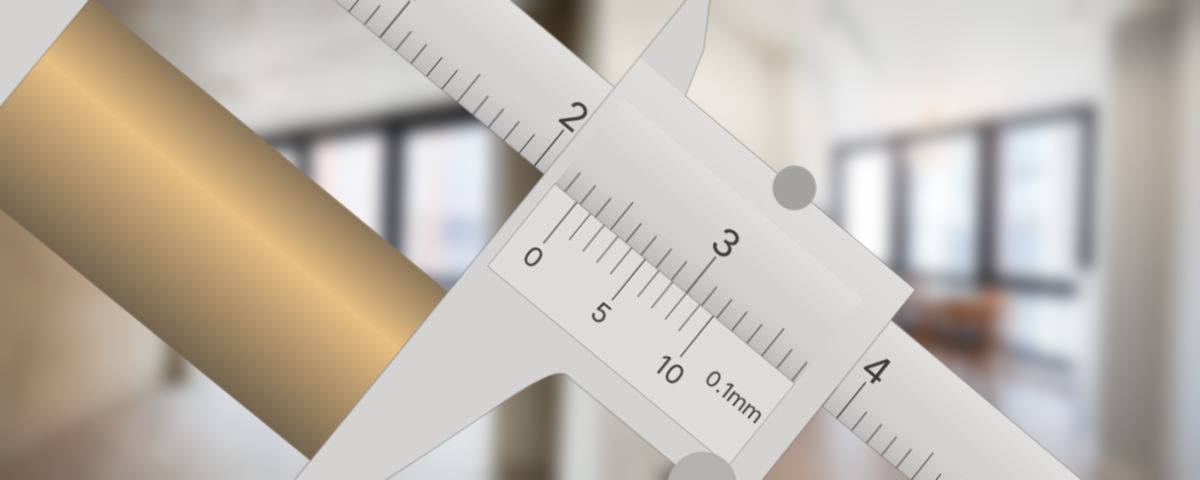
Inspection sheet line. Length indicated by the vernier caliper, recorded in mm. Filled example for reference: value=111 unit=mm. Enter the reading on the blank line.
value=22.8 unit=mm
